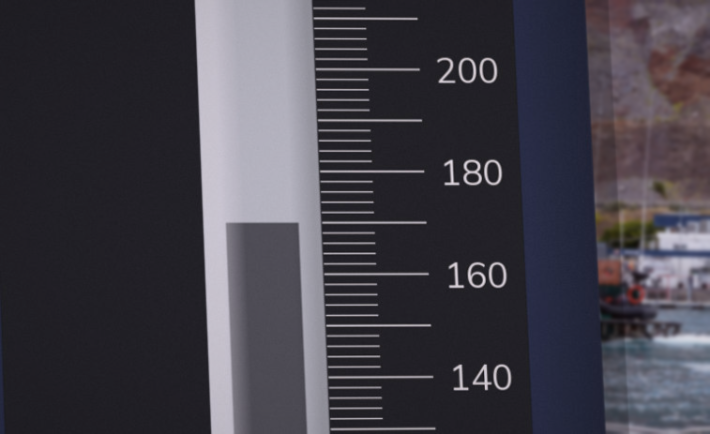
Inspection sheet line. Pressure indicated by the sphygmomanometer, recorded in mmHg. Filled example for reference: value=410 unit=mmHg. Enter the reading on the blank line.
value=170 unit=mmHg
